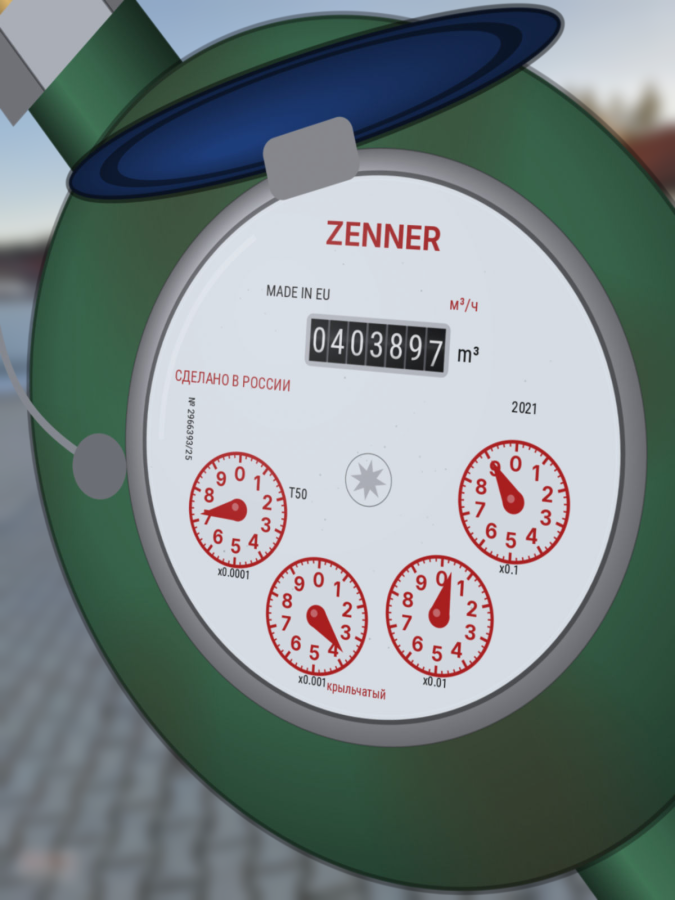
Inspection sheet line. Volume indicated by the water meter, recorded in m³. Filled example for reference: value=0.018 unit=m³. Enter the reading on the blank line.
value=403896.9037 unit=m³
